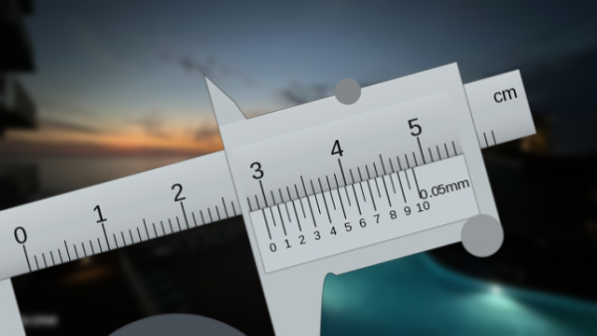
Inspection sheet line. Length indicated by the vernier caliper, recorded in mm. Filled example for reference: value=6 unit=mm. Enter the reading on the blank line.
value=29.4 unit=mm
